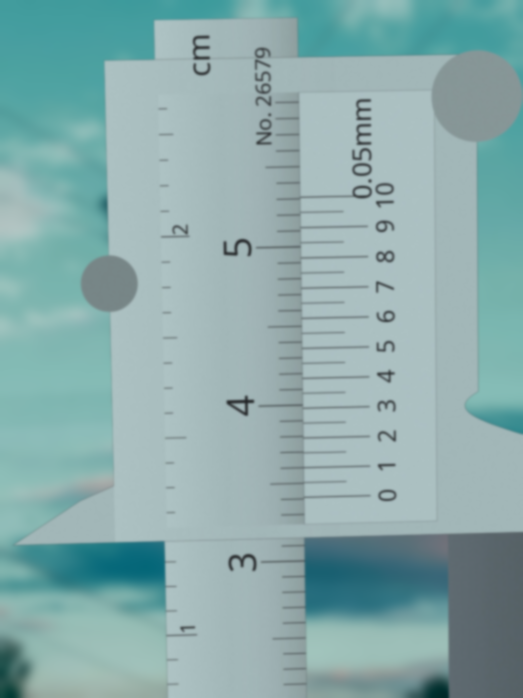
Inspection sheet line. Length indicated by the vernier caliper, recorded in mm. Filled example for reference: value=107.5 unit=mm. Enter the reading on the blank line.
value=34.1 unit=mm
